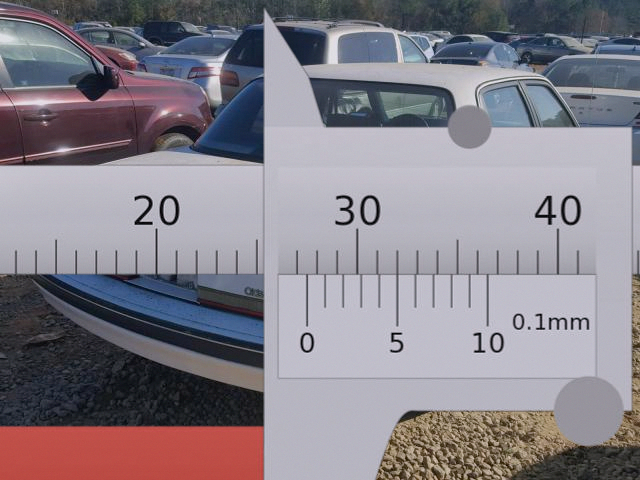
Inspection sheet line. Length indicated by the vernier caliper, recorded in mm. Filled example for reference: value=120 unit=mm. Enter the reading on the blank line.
value=27.5 unit=mm
